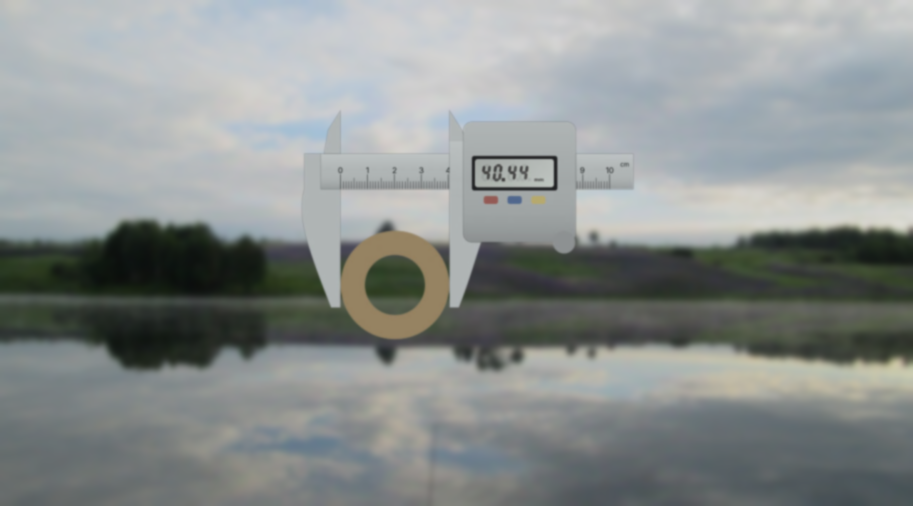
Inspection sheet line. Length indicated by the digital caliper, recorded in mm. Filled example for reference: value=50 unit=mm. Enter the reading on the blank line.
value=40.44 unit=mm
